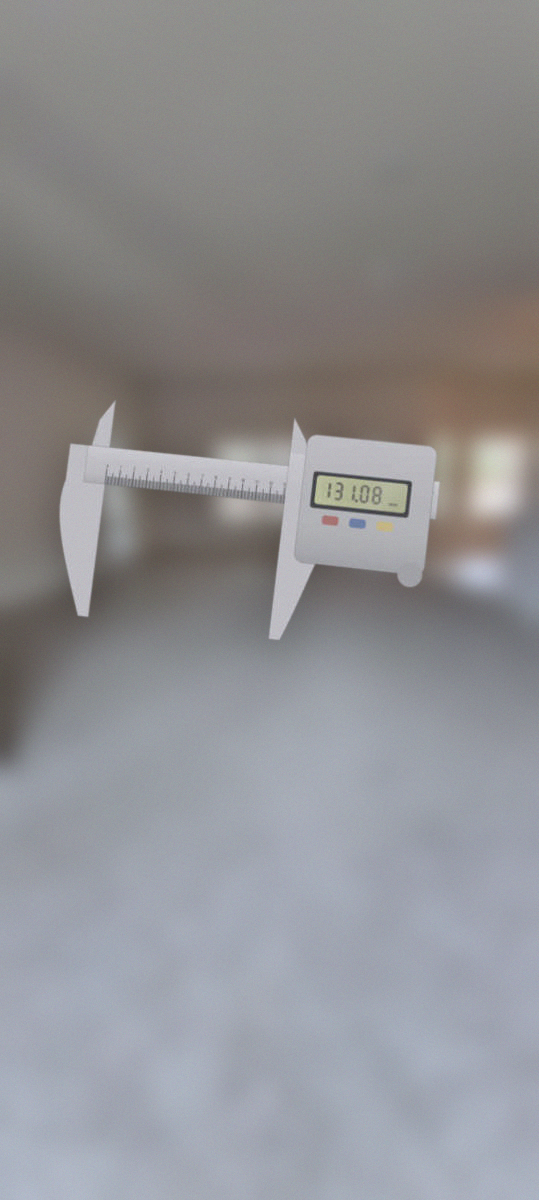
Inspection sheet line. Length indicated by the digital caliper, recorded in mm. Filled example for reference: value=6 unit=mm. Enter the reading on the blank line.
value=131.08 unit=mm
